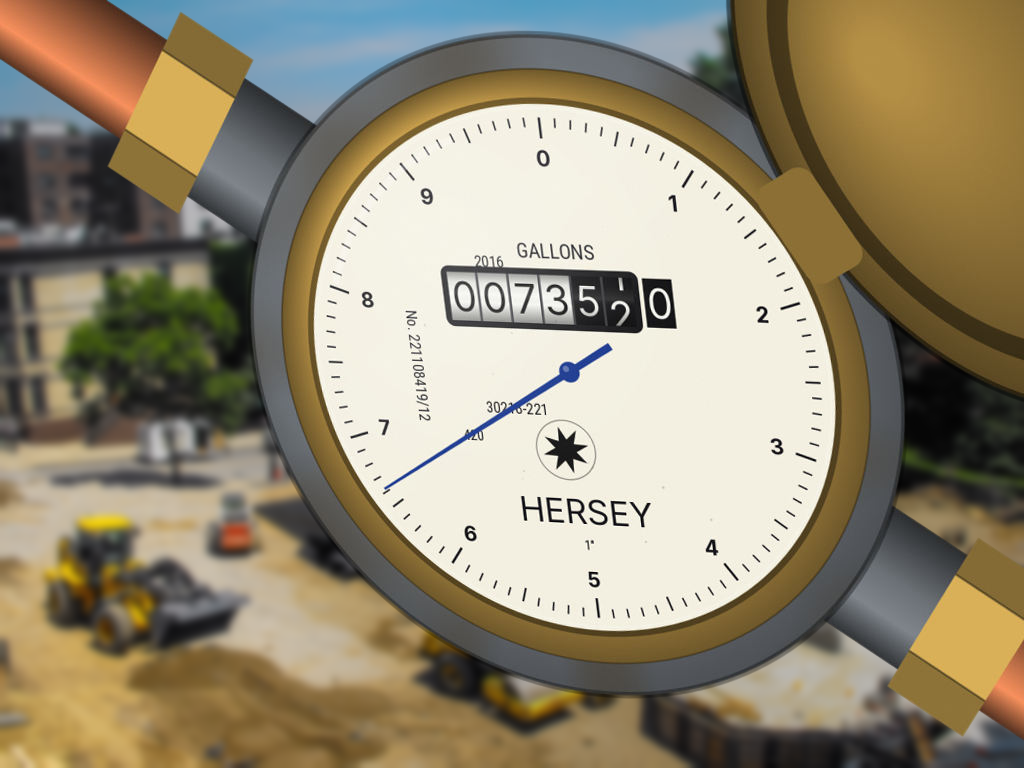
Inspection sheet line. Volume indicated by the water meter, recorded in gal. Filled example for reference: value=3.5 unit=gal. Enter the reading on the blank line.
value=73516.6 unit=gal
